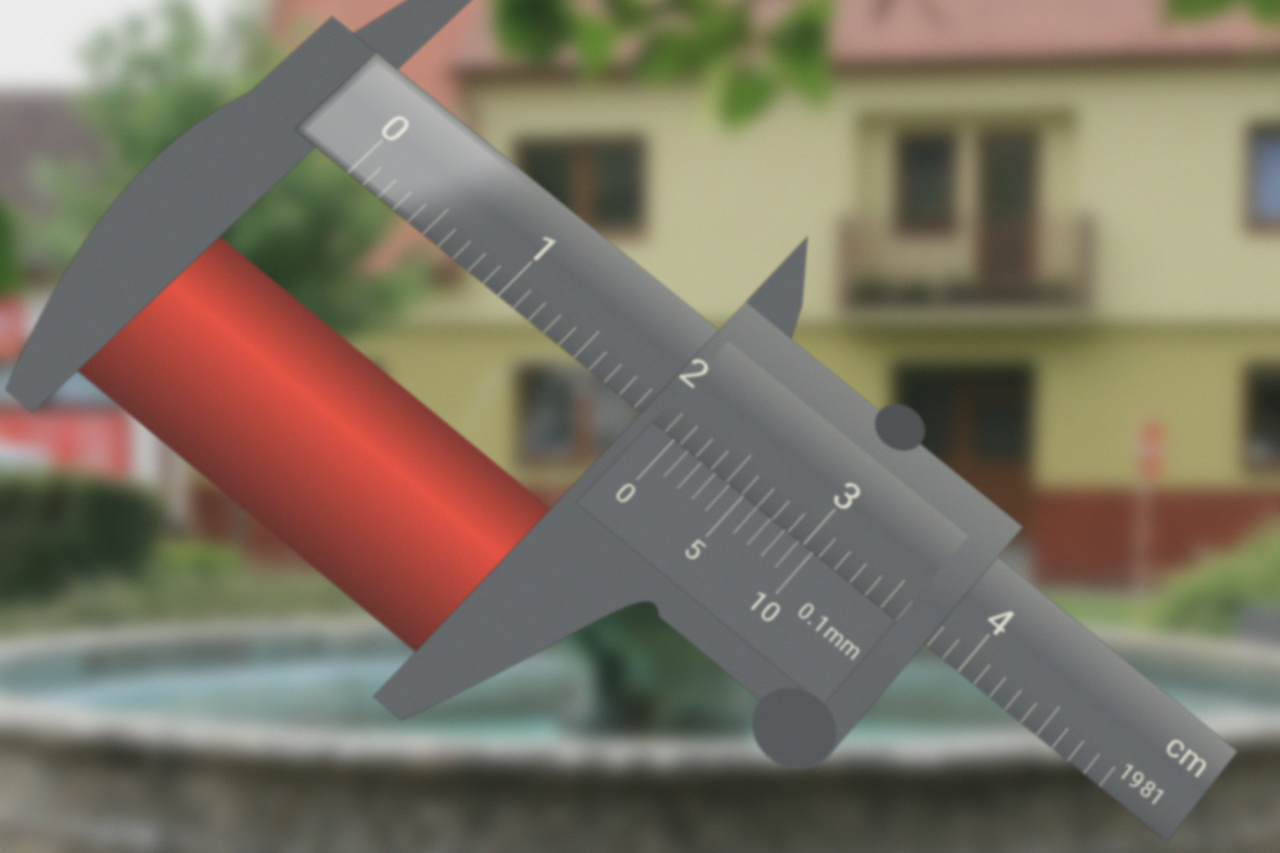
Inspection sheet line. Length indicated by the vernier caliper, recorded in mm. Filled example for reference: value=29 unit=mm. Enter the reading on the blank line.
value=21.6 unit=mm
